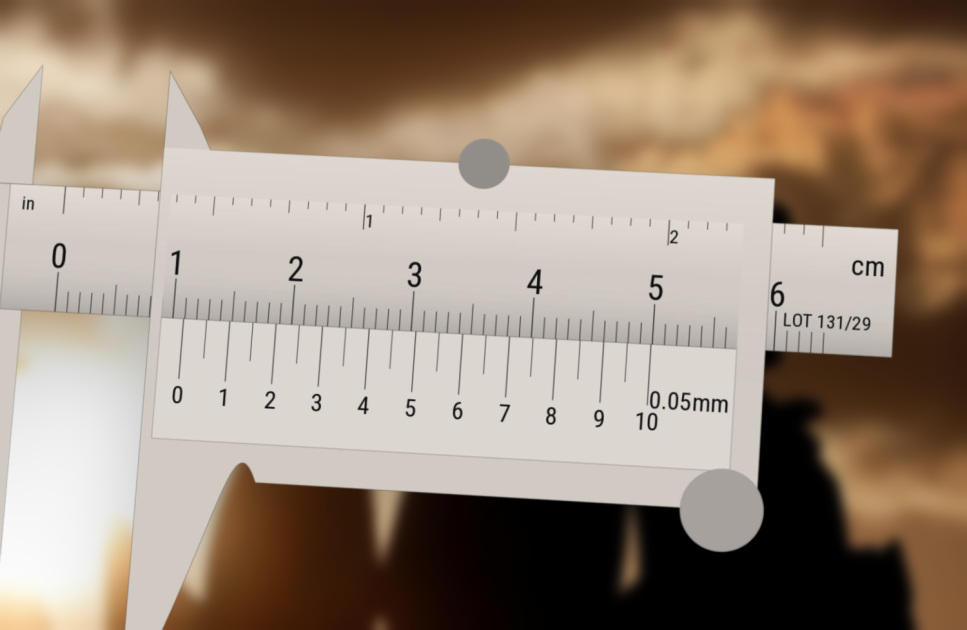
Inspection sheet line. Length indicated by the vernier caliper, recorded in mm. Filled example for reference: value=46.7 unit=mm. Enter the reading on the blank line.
value=10.9 unit=mm
